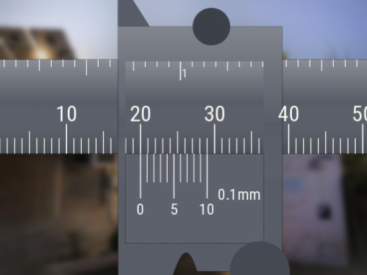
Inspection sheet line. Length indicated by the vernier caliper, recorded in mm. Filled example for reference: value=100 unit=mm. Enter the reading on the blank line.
value=20.0 unit=mm
